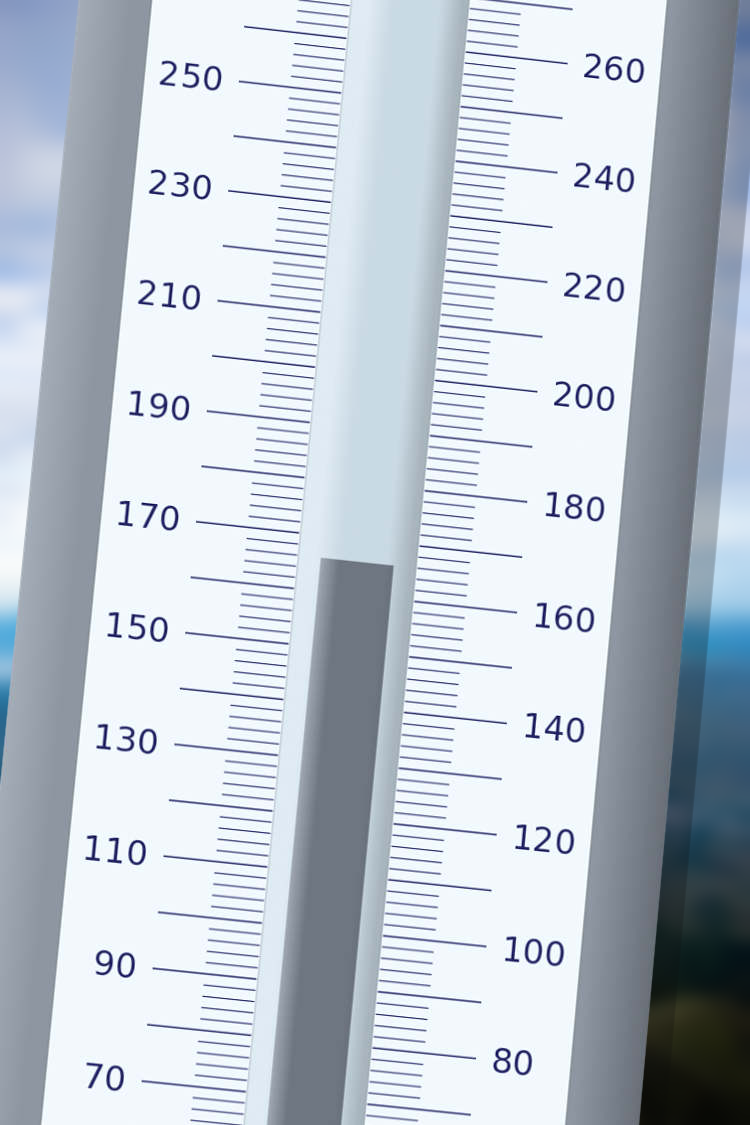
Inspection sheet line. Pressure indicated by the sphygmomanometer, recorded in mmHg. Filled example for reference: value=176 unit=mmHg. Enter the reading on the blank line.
value=166 unit=mmHg
